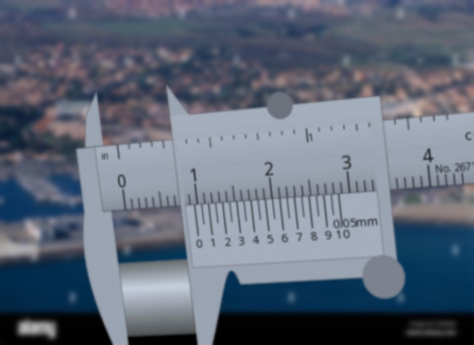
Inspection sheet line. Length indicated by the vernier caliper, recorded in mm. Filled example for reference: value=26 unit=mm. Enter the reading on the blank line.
value=9.6 unit=mm
